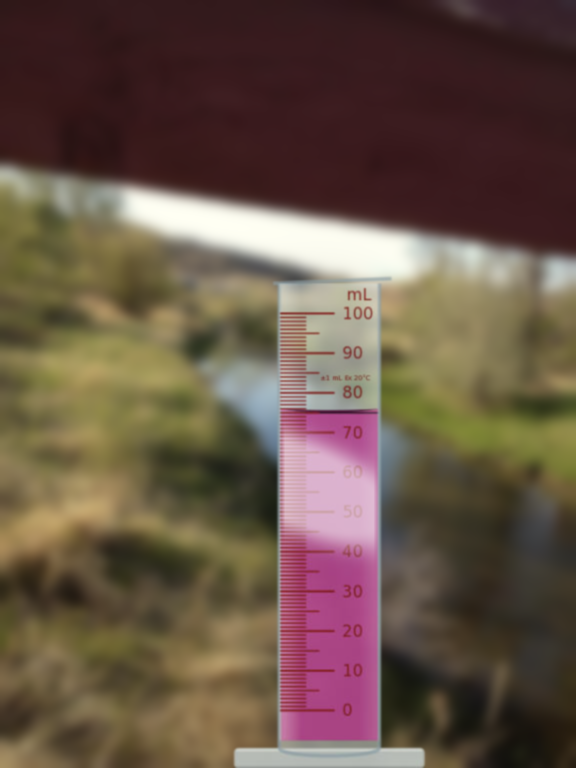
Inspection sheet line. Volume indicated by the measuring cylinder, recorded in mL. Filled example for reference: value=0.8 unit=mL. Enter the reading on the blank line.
value=75 unit=mL
